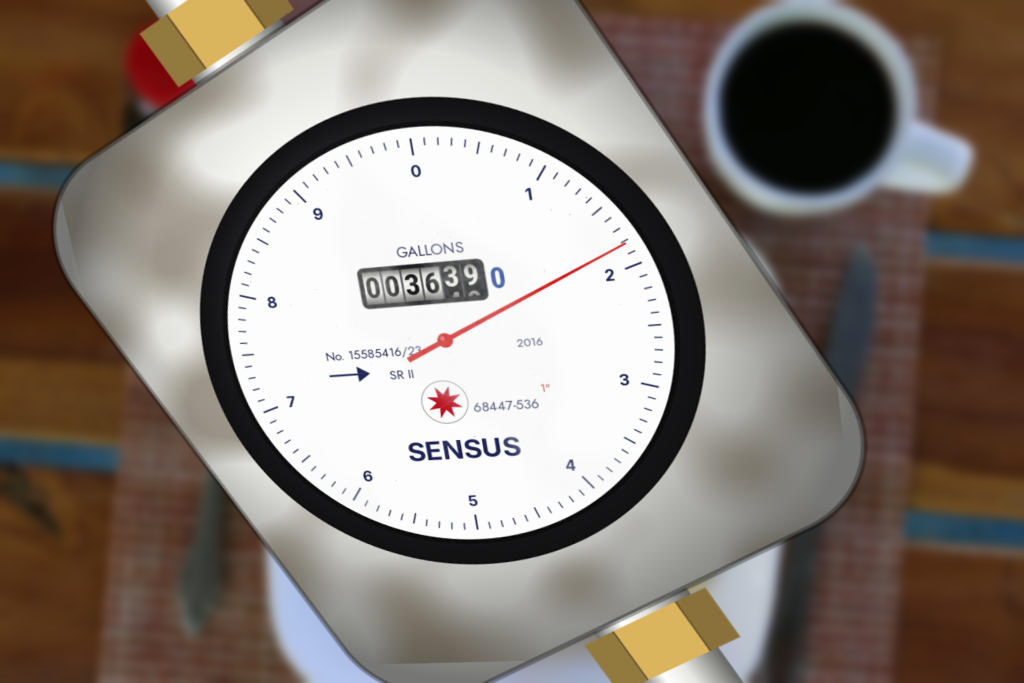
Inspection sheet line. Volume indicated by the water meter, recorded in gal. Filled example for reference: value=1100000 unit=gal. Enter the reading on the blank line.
value=36391.8 unit=gal
